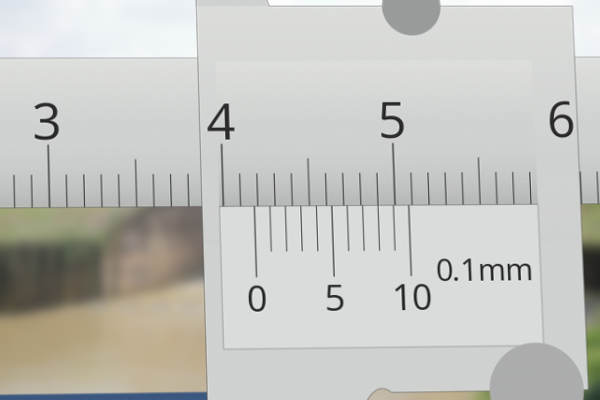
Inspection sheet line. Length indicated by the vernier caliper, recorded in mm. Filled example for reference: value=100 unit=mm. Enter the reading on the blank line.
value=41.8 unit=mm
